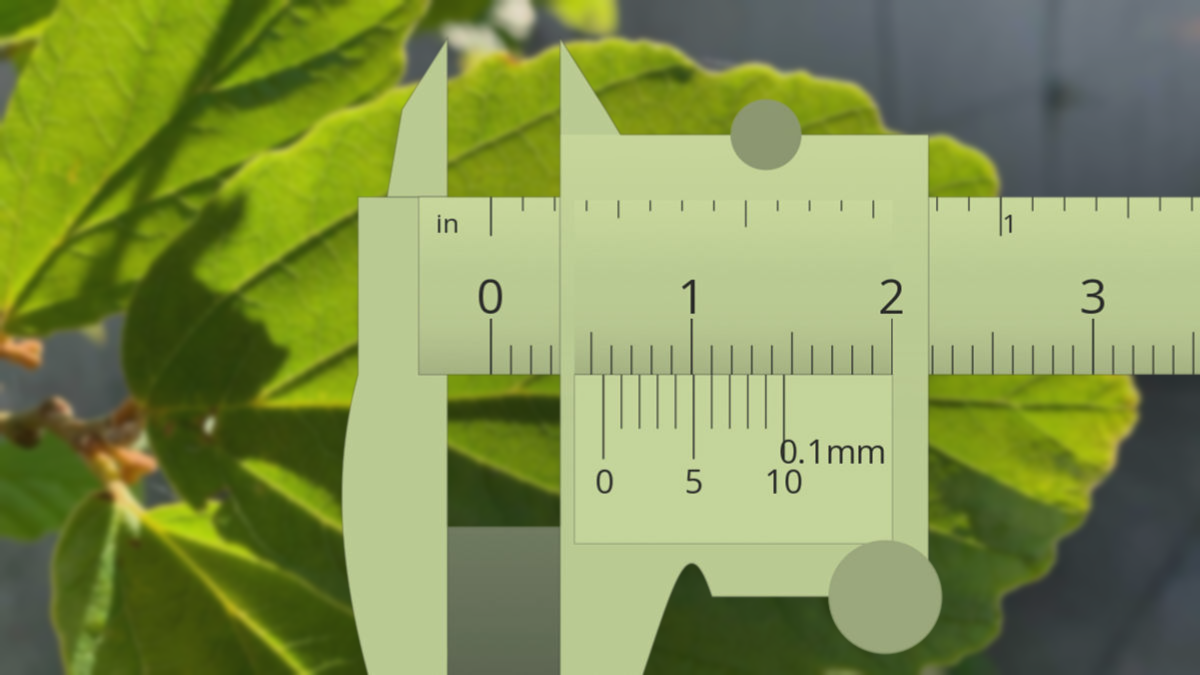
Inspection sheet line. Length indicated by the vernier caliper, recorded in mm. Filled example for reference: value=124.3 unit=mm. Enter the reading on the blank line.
value=5.6 unit=mm
